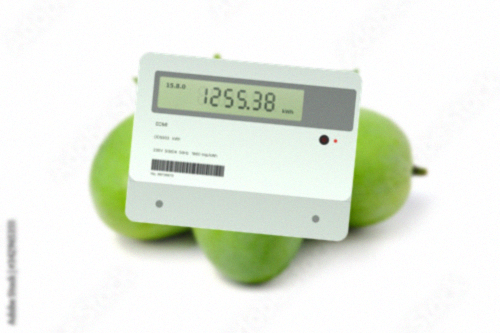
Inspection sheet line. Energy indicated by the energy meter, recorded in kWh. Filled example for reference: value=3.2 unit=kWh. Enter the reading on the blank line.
value=1255.38 unit=kWh
